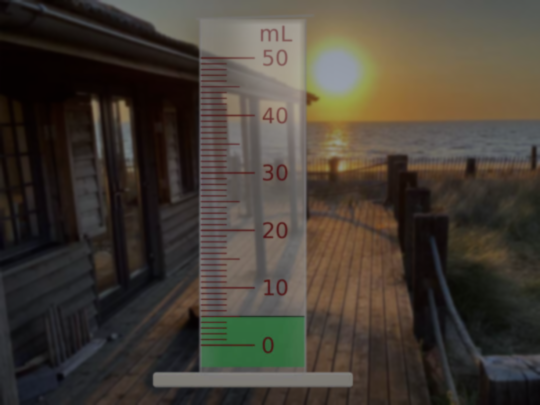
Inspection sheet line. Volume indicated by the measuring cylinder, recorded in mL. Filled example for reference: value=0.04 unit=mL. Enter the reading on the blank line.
value=5 unit=mL
